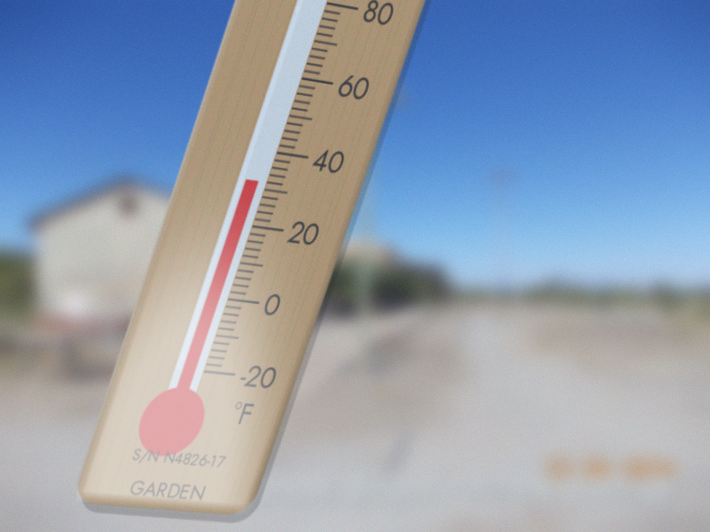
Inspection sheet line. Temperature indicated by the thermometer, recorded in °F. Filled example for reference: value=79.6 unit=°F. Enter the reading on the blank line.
value=32 unit=°F
